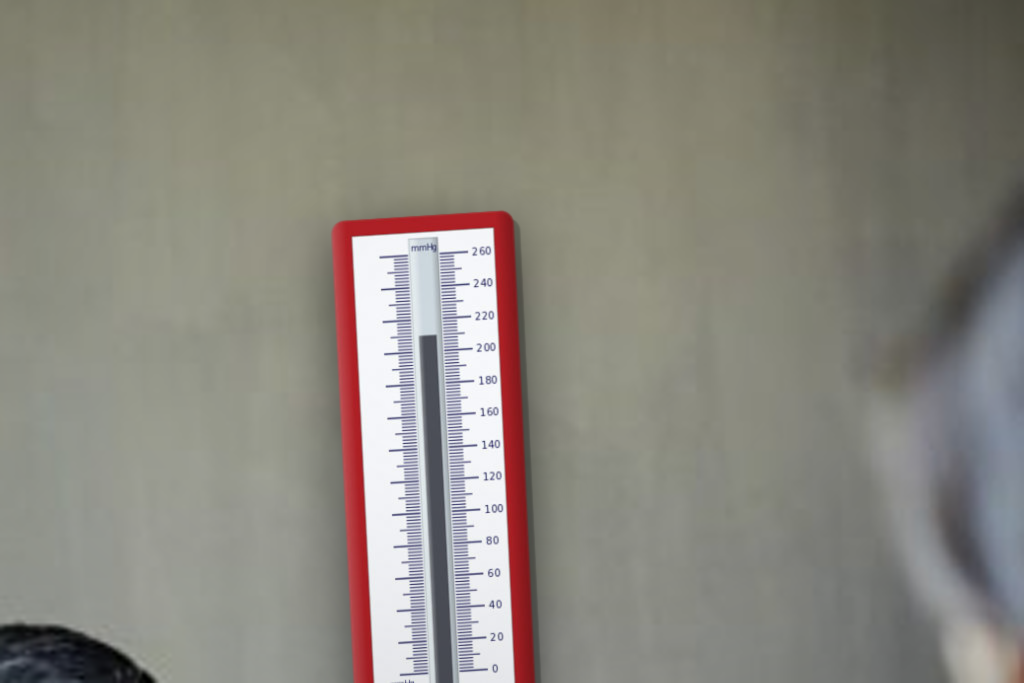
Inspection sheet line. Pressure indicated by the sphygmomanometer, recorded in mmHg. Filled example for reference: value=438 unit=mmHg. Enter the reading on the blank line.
value=210 unit=mmHg
